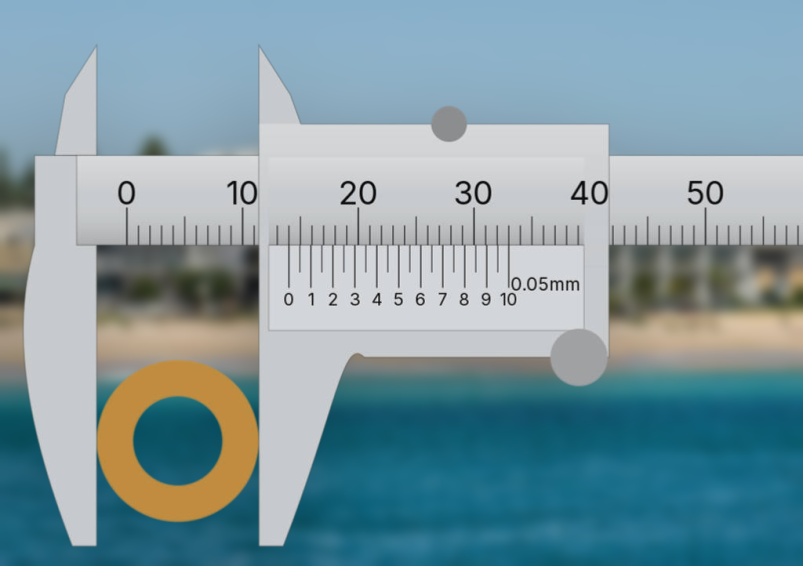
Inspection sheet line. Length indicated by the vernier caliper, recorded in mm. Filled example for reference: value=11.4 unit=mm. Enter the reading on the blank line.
value=14.0 unit=mm
